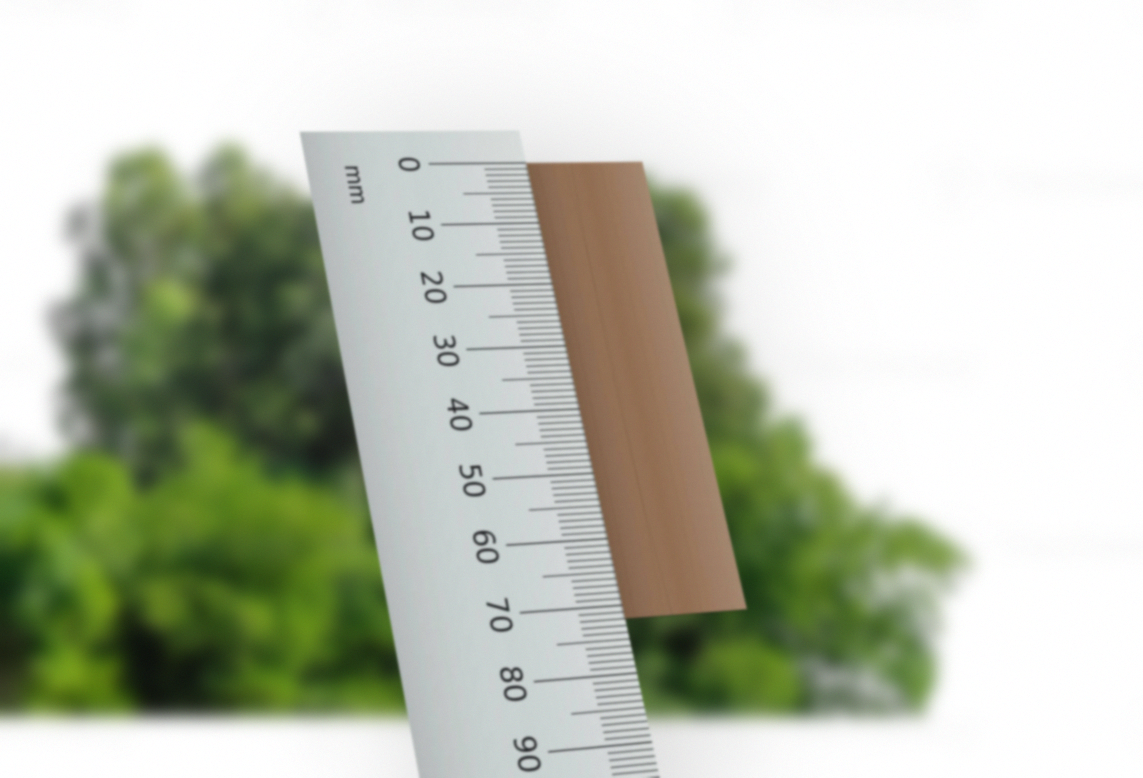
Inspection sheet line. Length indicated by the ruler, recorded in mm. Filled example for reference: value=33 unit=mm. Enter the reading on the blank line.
value=72 unit=mm
